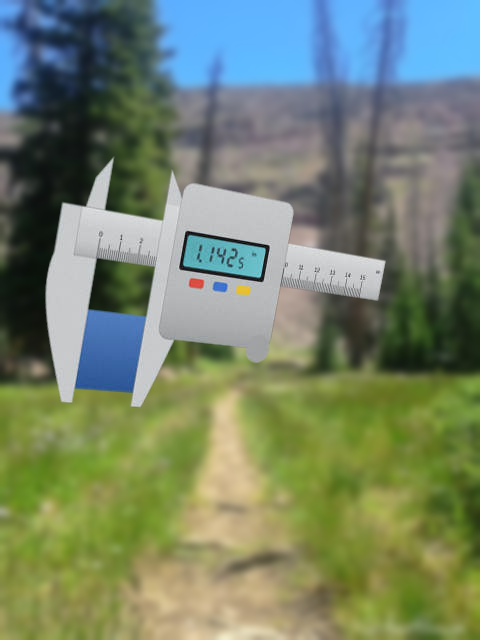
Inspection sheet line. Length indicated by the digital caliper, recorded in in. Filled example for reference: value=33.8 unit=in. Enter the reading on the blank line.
value=1.1425 unit=in
